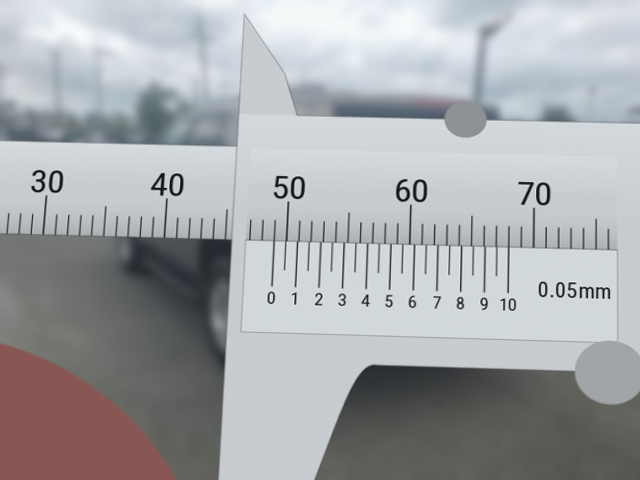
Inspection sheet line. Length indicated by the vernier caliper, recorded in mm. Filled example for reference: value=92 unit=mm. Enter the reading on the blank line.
value=49.0 unit=mm
